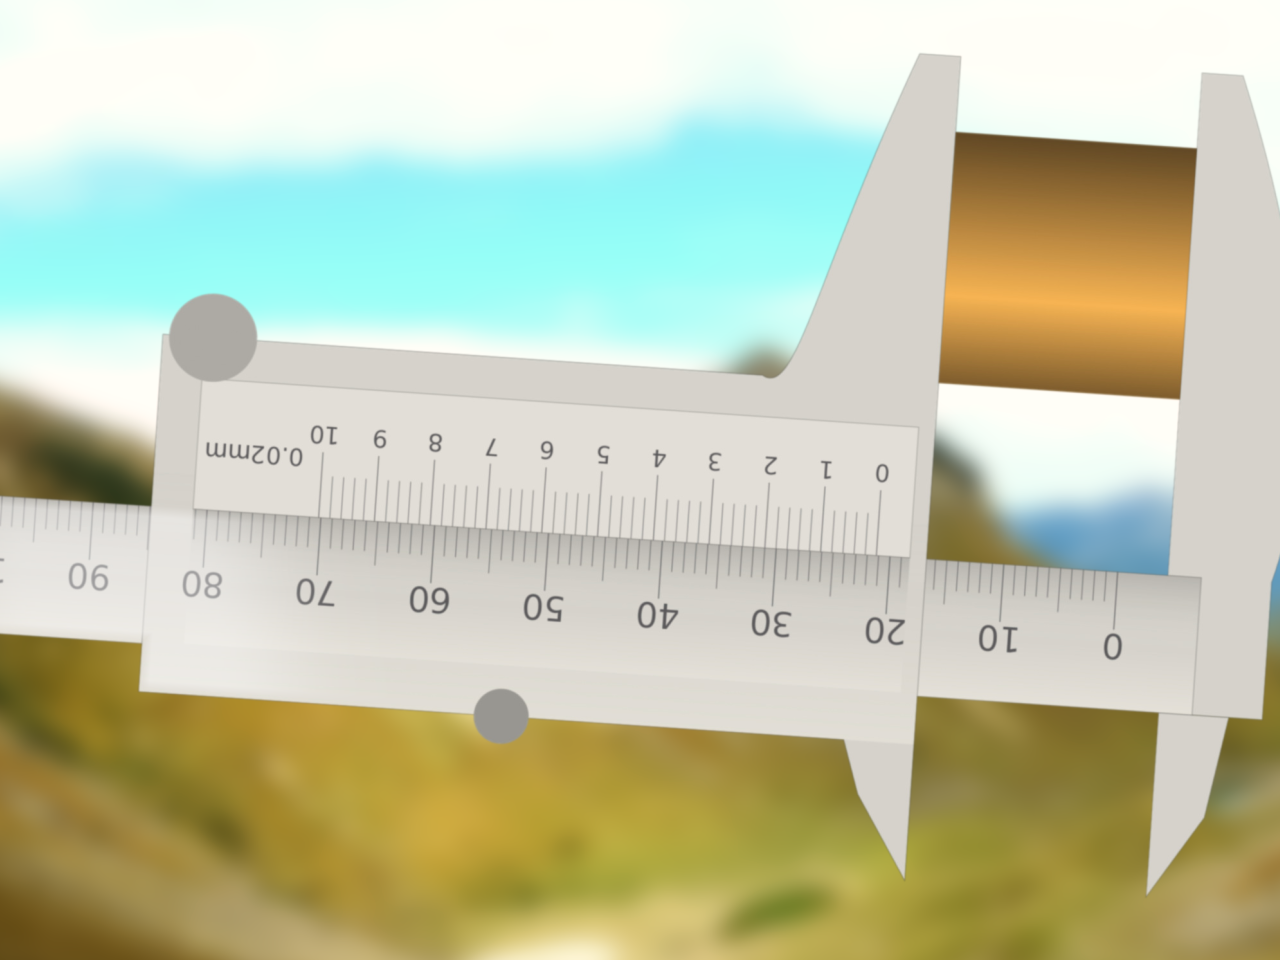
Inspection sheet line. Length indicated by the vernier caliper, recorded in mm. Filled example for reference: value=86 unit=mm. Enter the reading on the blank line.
value=21.2 unit=mm
